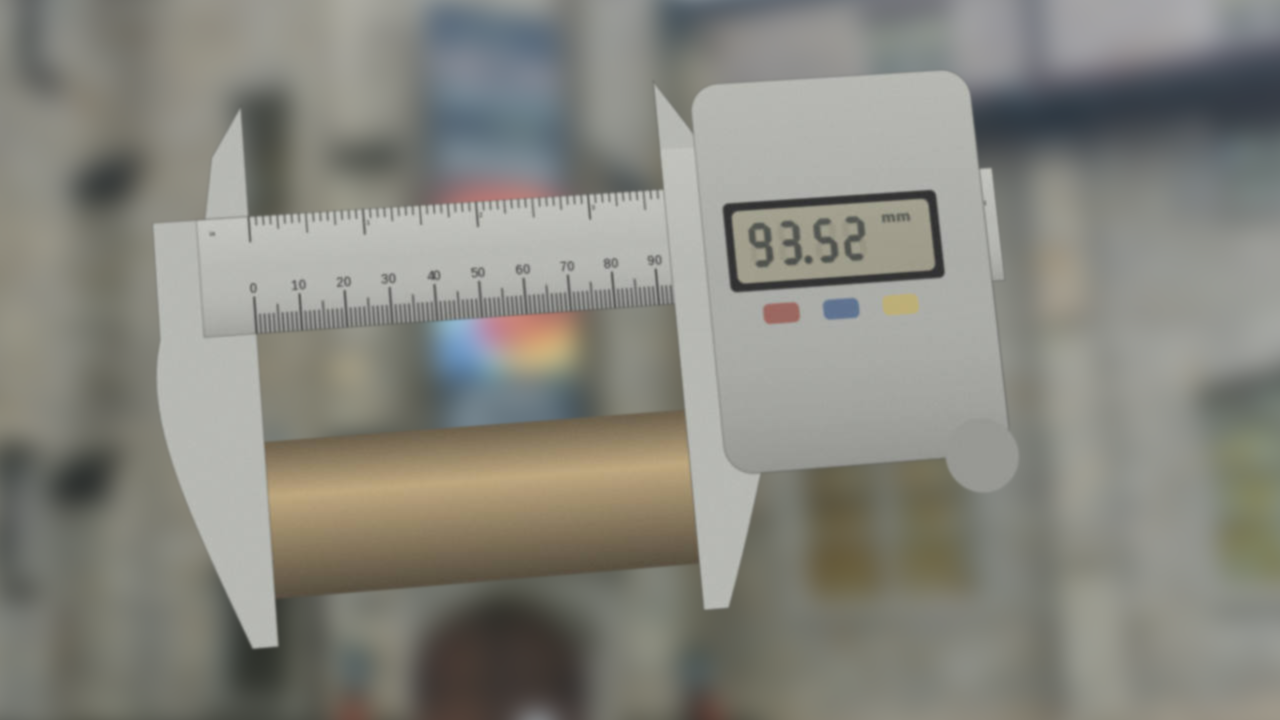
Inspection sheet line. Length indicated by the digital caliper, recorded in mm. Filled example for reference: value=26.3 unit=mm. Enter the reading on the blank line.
value=93.52 unit=mm
